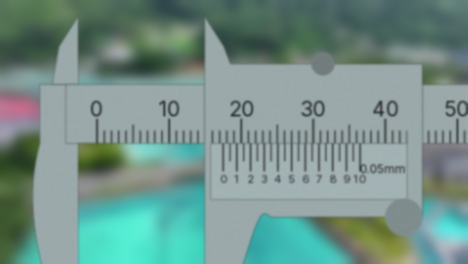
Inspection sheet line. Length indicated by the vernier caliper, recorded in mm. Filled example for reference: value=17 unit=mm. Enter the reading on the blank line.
value=17.5 unit=mm
